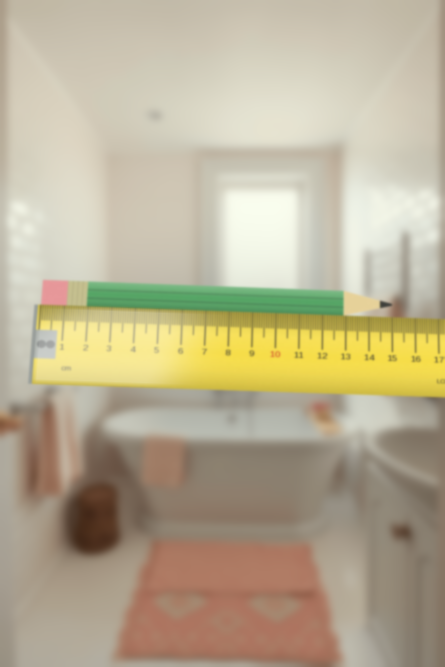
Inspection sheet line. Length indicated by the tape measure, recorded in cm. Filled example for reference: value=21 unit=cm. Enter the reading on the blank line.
value=15 unit=cm
